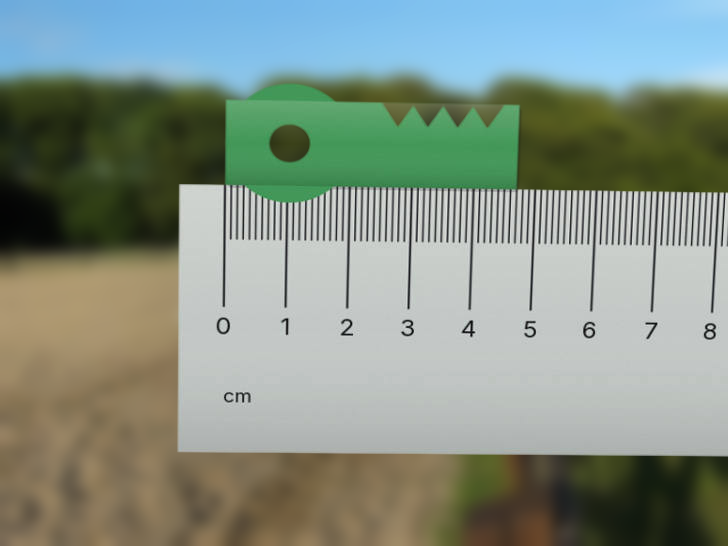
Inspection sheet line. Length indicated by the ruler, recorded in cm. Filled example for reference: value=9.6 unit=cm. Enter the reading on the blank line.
value=4.7 unit=cm
